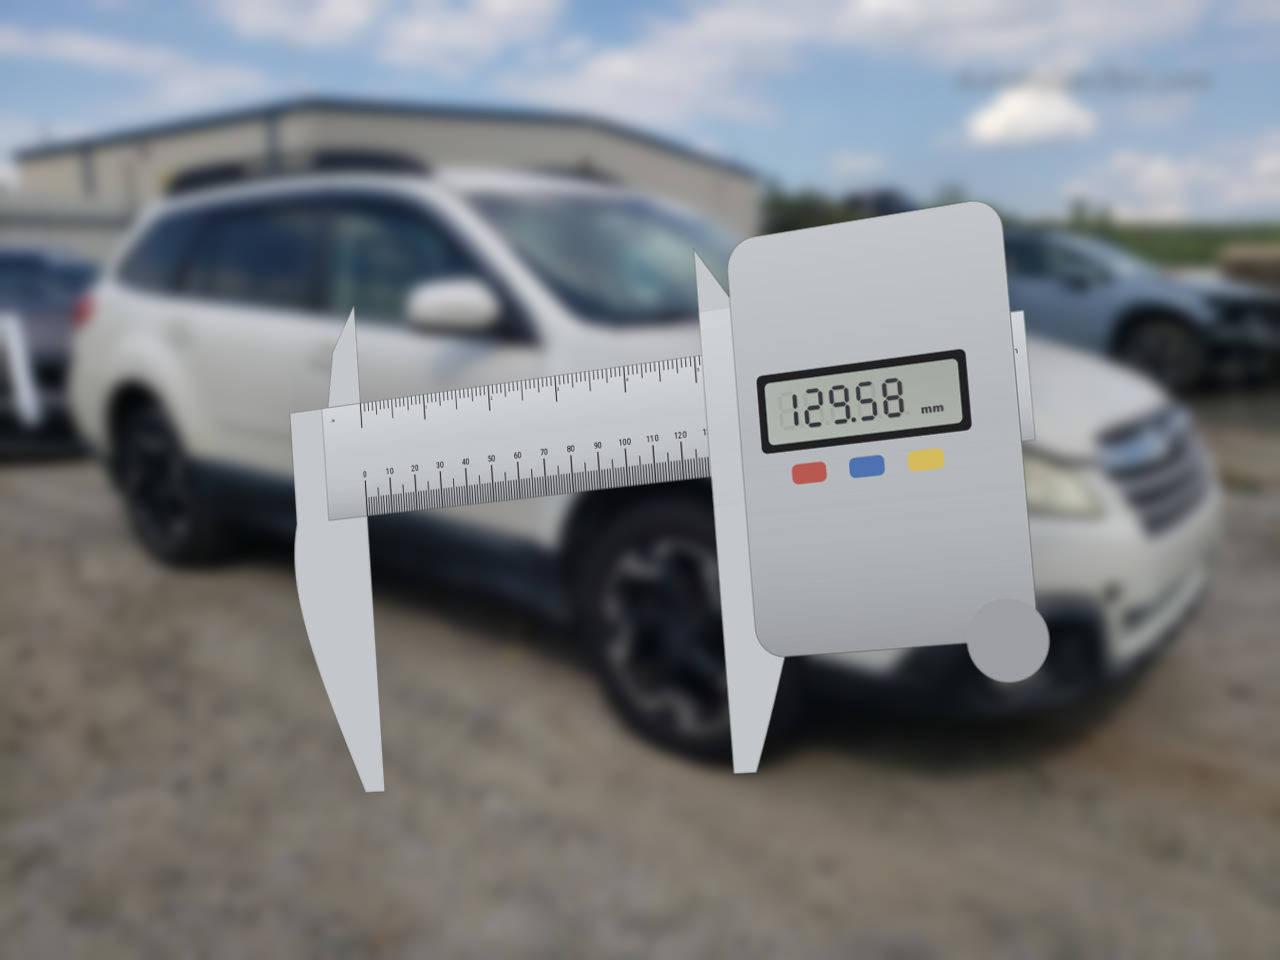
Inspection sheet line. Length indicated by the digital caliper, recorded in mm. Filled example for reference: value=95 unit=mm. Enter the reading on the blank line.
value=129.58 unit=mm
